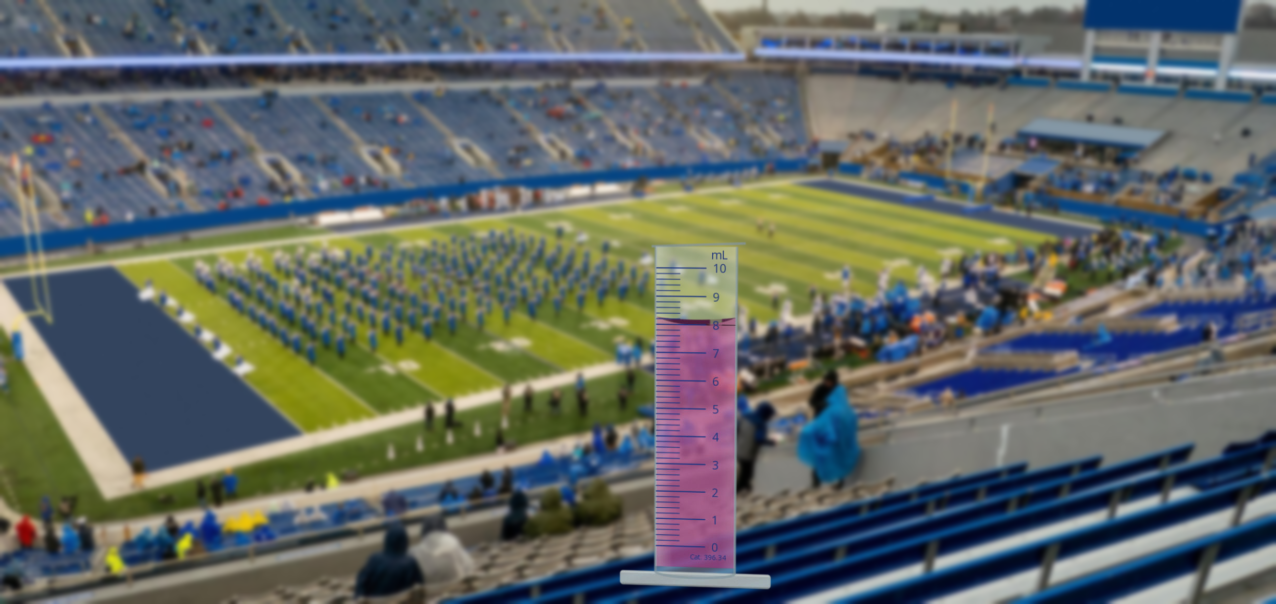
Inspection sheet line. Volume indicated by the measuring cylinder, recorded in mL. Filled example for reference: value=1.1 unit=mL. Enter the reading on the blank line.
value=8 unit=mL
